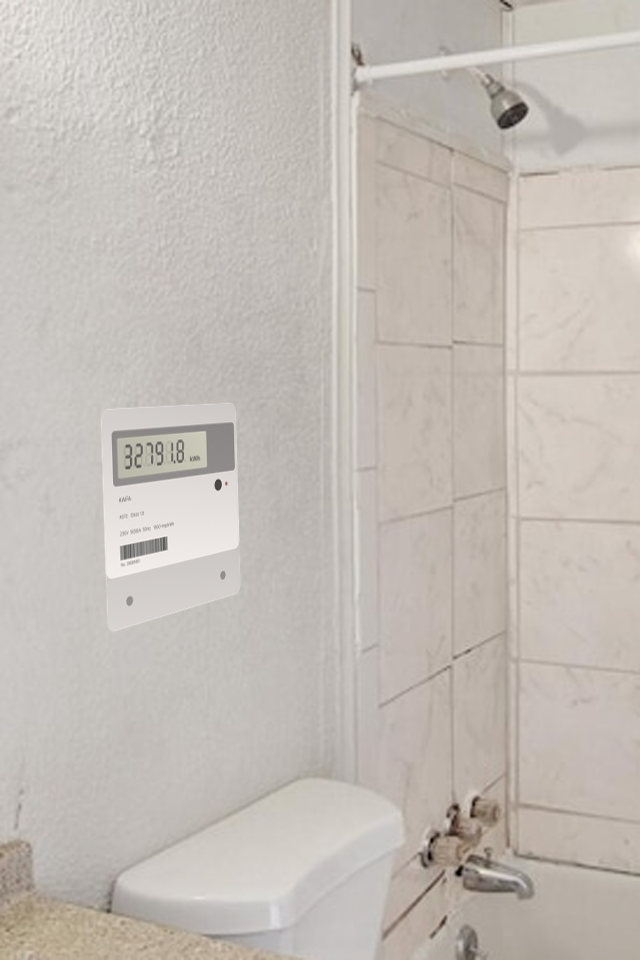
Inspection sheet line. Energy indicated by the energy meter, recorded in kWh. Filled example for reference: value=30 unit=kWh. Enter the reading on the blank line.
value=32791.8 unit=kWh
